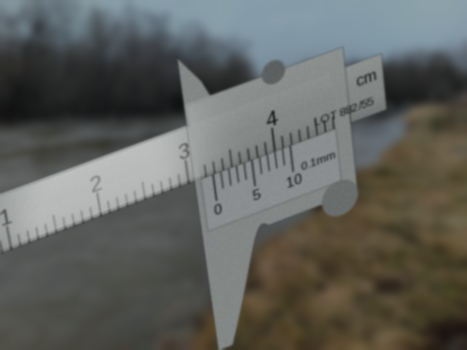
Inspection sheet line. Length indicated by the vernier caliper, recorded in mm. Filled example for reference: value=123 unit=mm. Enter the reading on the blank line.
value=32.8 unit=mm
